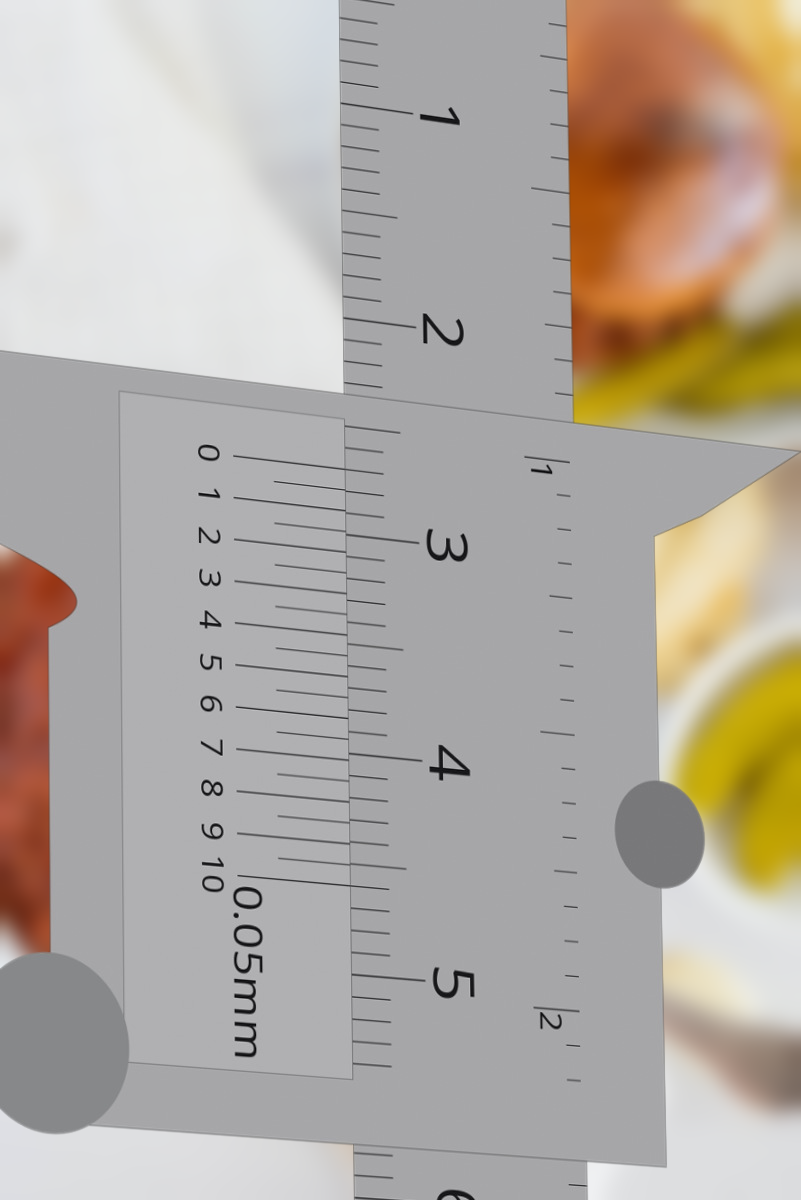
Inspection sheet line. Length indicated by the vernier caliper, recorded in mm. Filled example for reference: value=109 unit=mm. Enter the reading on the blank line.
value=27.0 unit=mm
